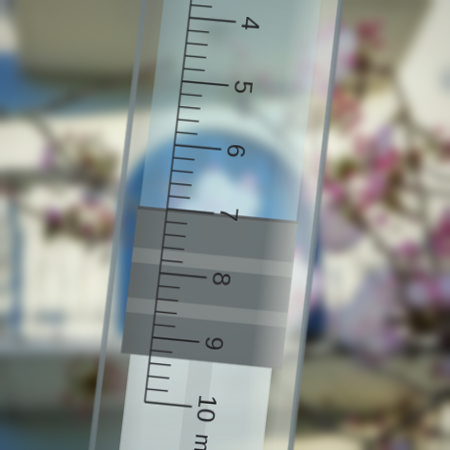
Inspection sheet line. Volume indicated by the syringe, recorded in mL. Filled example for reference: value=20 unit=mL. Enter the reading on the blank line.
value=7 unit=mL
